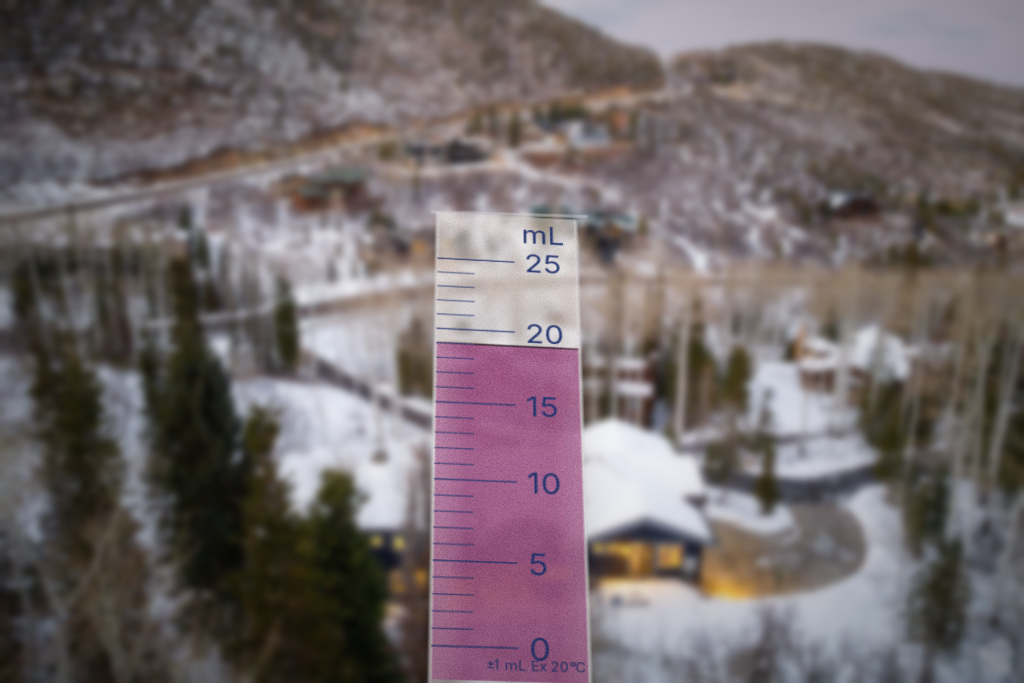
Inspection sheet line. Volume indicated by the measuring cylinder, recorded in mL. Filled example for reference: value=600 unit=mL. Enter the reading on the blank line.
value=19 unit=mL
